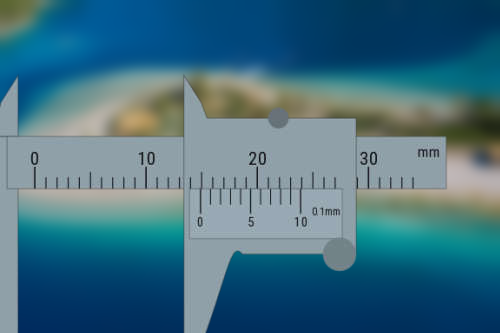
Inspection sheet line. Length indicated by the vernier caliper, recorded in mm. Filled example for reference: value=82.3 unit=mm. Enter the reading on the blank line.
value=14.9 unit=mm
